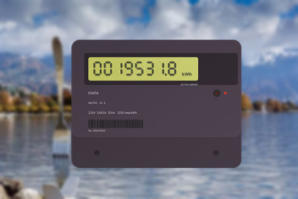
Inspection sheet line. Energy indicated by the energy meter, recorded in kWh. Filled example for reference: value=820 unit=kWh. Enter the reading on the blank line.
value=19531.8 unit=kWh
